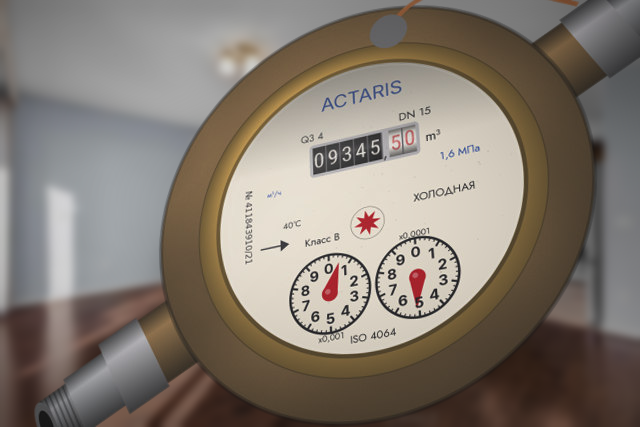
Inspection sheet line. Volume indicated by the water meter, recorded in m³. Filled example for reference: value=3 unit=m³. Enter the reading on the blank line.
value=9345.5005 unit=m³
